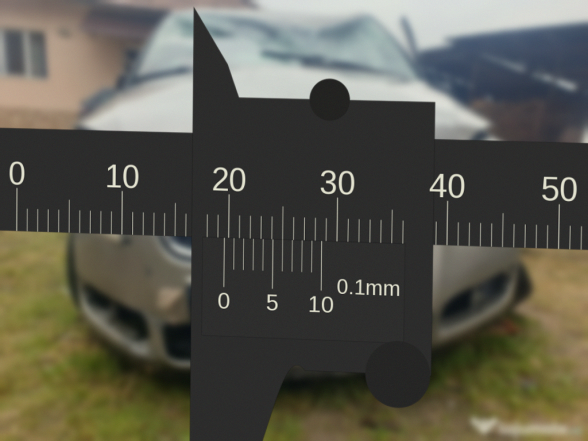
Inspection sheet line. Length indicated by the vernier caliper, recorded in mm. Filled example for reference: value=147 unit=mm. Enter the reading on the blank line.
value=19.6 unit=mm
